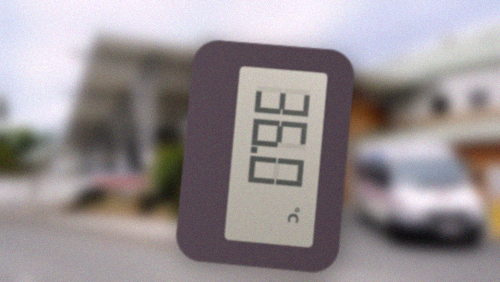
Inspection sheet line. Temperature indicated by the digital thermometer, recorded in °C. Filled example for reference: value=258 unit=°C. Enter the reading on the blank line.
value=36.0 unit=°C
